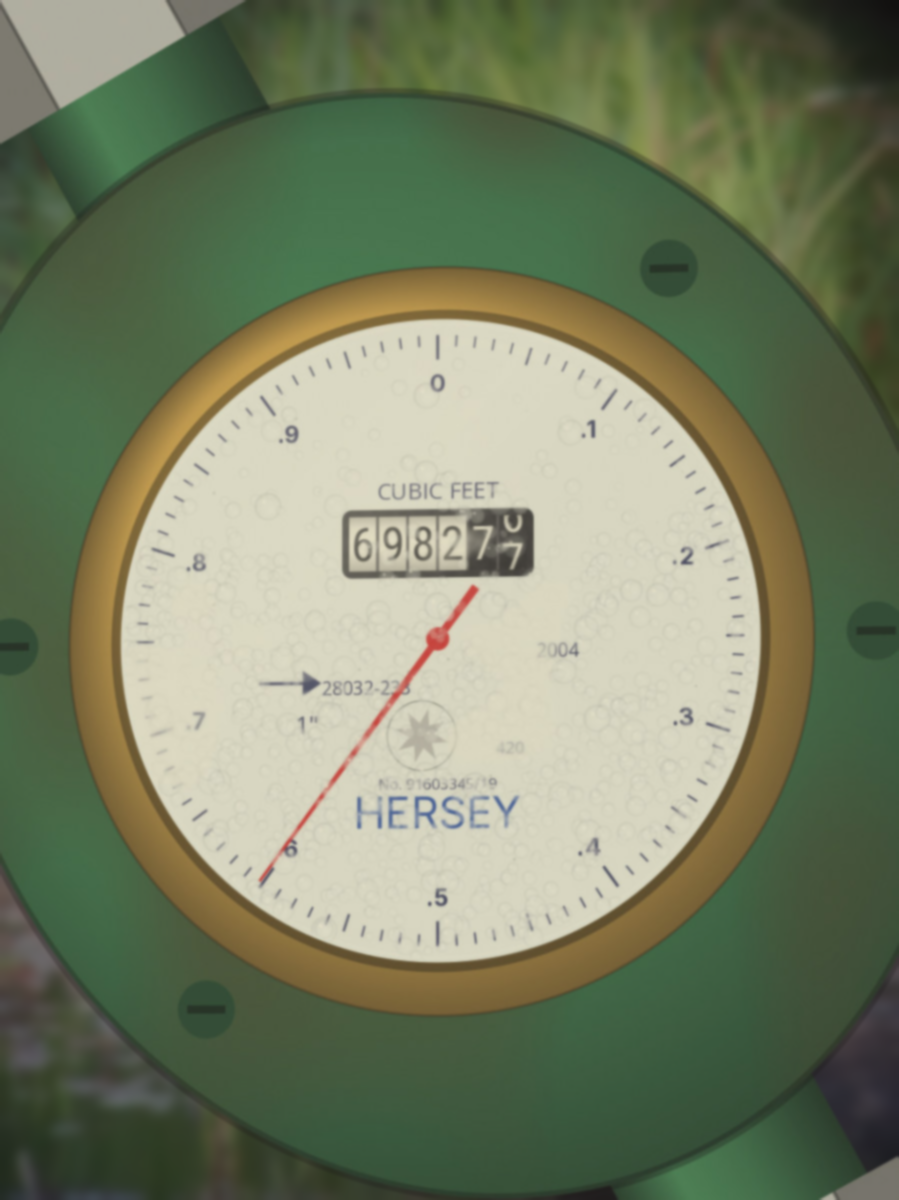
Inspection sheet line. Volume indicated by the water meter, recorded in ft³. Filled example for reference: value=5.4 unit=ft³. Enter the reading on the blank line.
value=698276.60 unit=ft³
